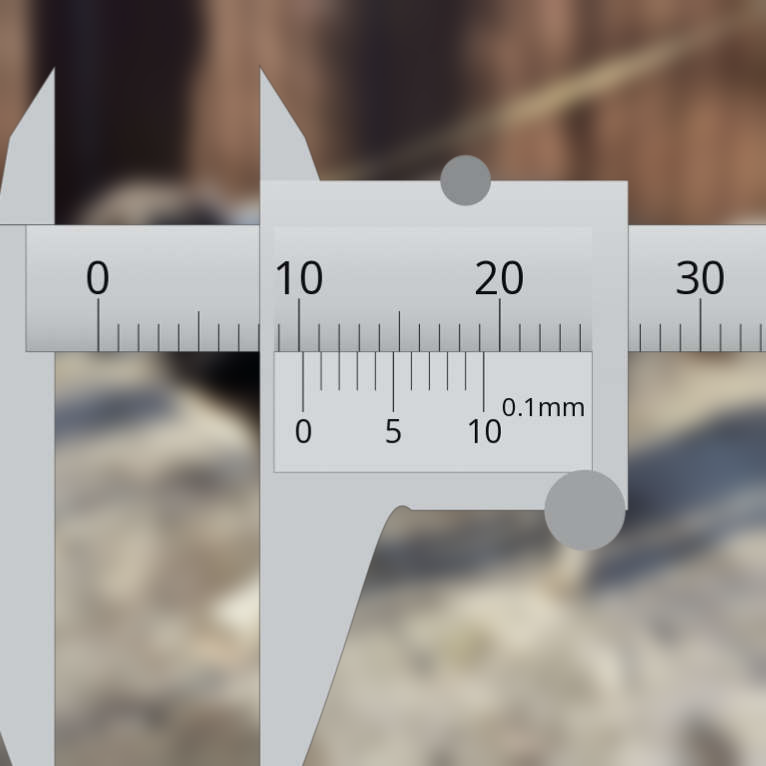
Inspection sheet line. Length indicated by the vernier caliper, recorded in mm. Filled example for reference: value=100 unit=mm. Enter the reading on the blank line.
value=10.2 unit=mm
